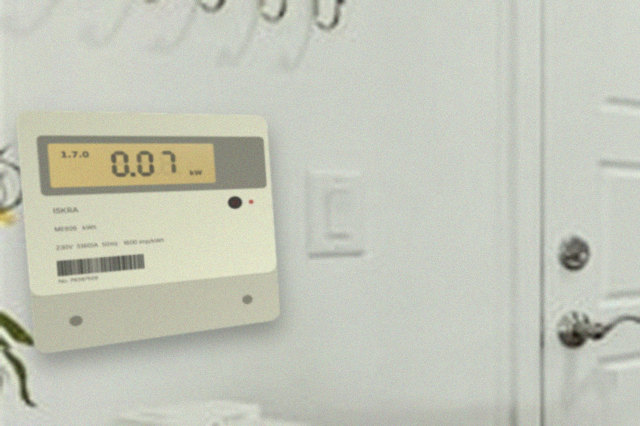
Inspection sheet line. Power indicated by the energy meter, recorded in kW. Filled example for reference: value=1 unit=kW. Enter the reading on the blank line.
value=0.07 unit=kW
